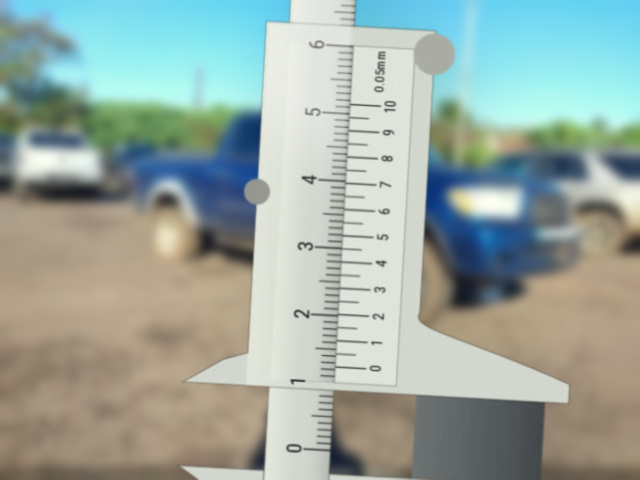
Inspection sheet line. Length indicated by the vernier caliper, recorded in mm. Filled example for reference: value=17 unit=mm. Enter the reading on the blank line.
value=12.4 unit=mm
